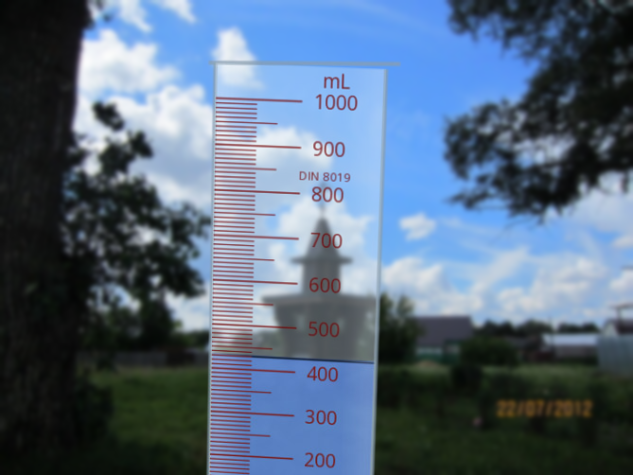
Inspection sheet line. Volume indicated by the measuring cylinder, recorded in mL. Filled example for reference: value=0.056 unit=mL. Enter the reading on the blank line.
value=430 unit=mL
